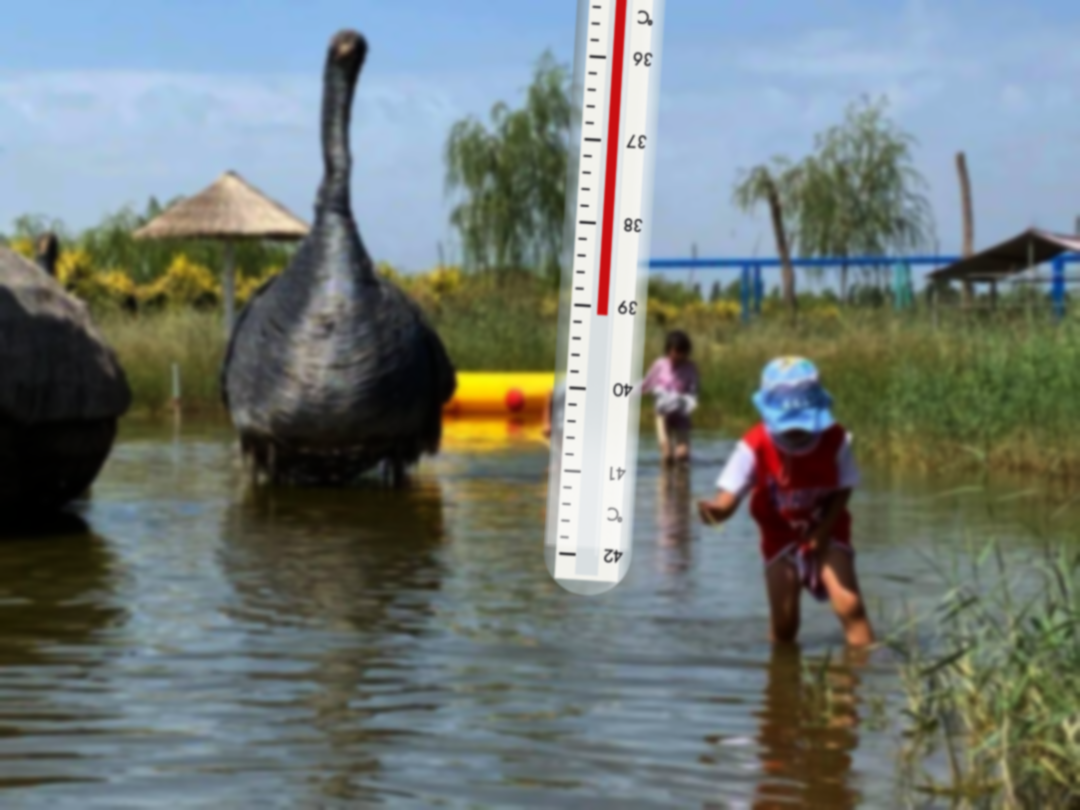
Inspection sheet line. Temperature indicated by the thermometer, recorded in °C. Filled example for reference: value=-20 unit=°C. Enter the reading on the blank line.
value=39.1 unit=°C
